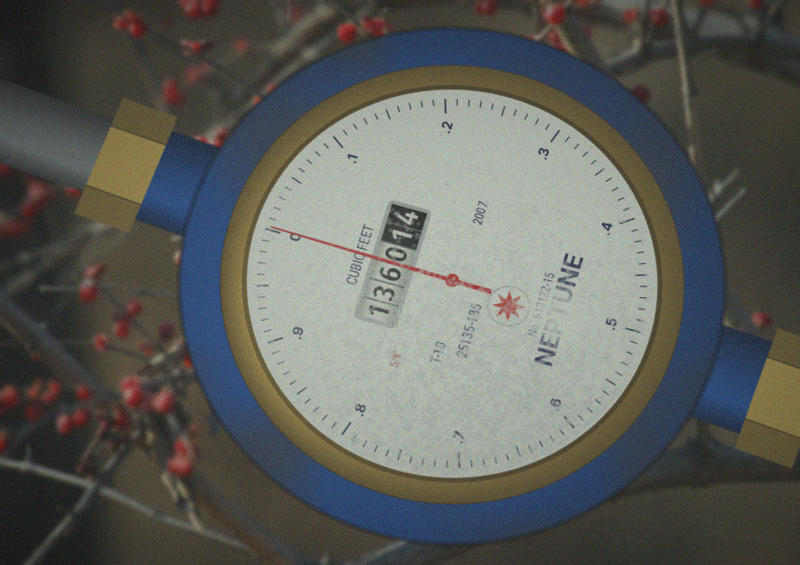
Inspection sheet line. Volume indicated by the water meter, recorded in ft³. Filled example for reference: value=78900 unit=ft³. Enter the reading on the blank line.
value=136014.00 unit=ft³
